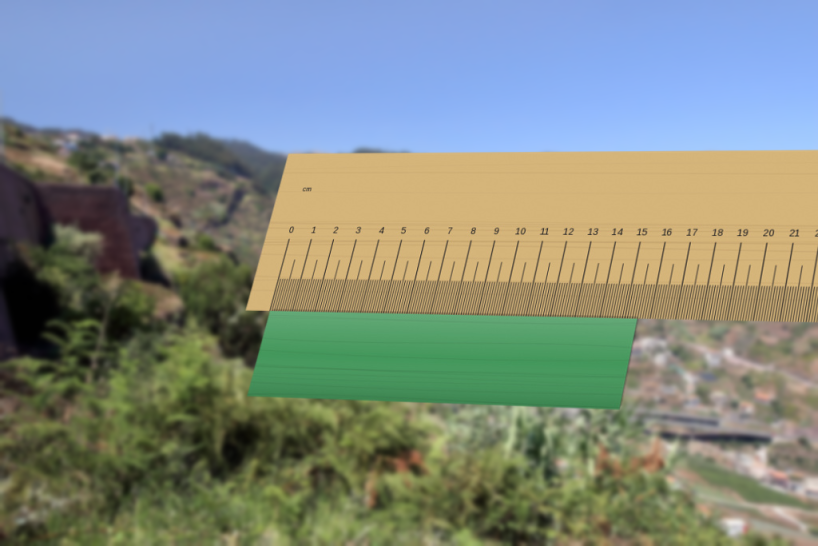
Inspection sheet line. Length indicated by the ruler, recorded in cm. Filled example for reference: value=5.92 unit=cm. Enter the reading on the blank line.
value=15.5 unit=cm
